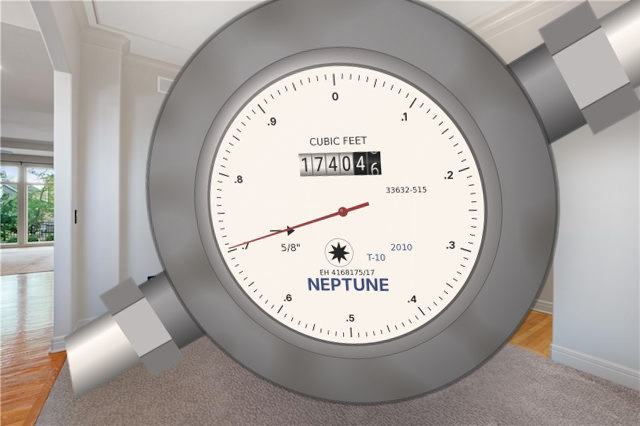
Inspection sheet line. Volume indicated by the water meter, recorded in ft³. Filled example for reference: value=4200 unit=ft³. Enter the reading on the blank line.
value=174045.70 unit=ft³
